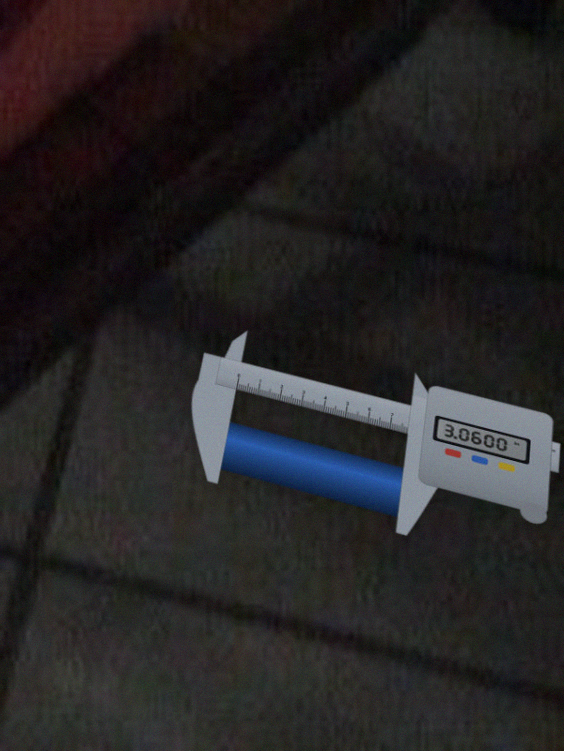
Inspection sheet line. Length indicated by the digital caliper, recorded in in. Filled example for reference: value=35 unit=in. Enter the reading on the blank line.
value=3.0600 unit=in
